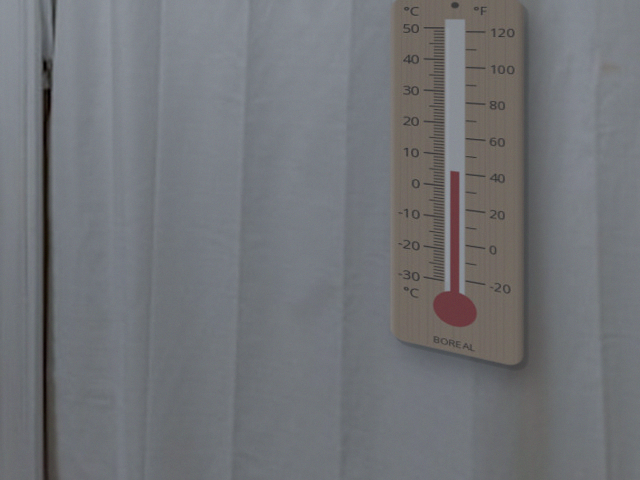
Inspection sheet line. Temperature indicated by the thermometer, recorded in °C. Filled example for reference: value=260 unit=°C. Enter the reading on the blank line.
value=5 unit=°C
